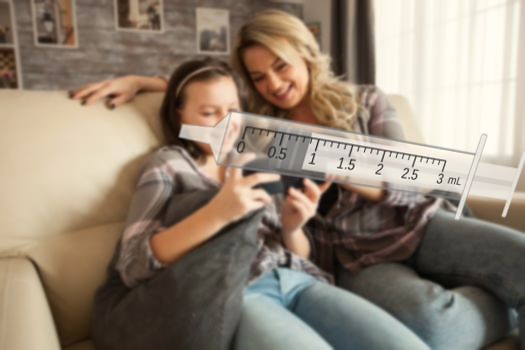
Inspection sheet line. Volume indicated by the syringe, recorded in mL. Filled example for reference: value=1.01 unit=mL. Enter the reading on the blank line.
value=0.4 unit=mL
